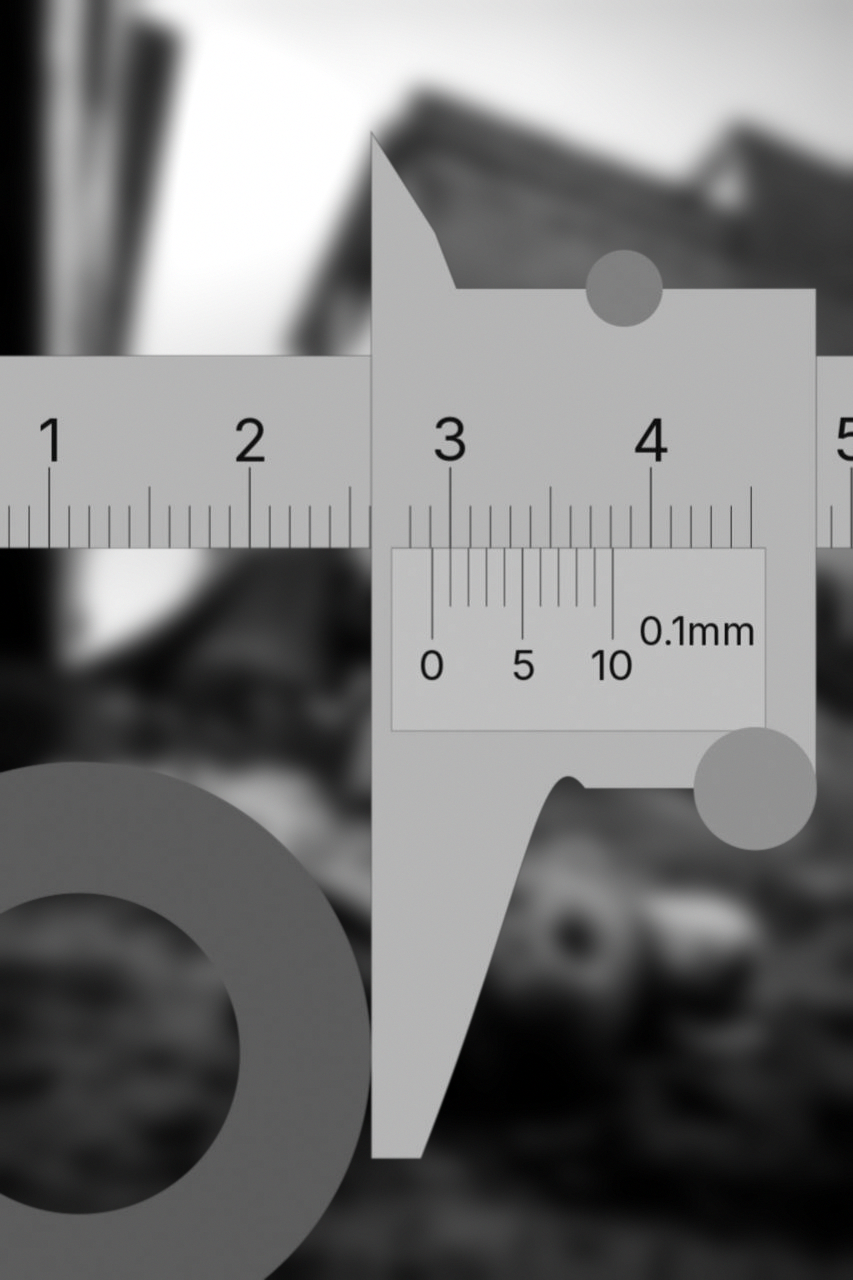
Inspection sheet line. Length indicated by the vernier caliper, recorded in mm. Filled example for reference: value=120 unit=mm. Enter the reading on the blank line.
value=29.1 unit=mm
